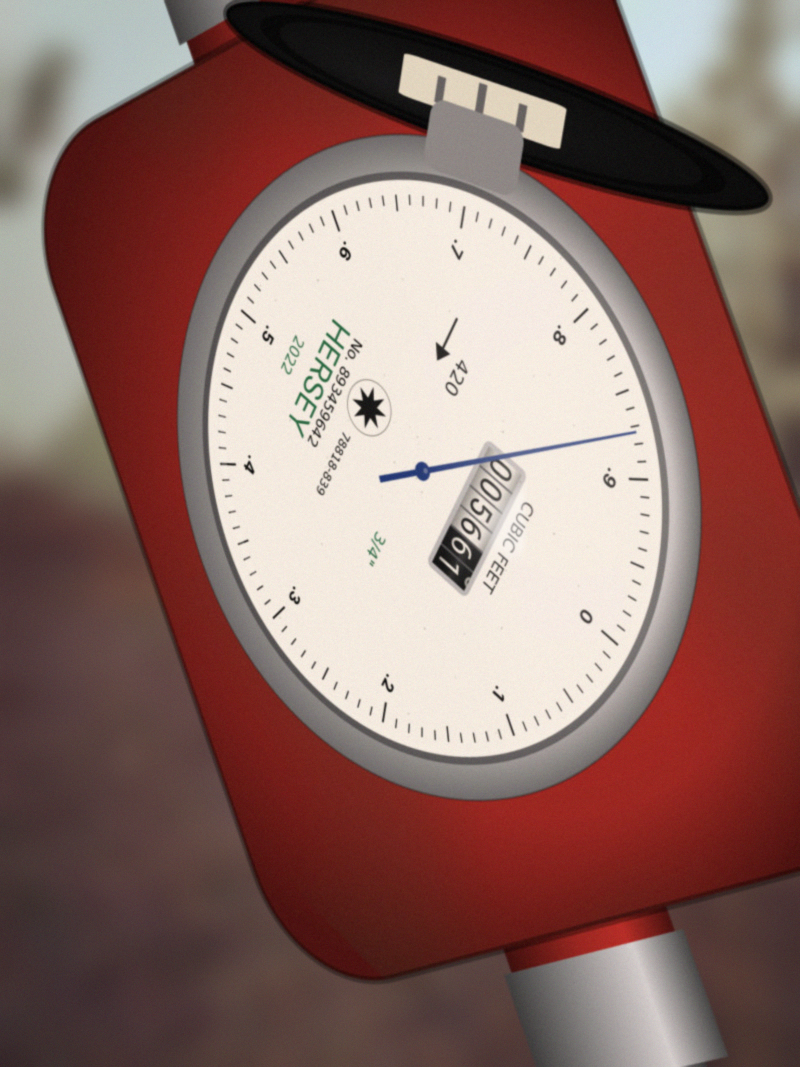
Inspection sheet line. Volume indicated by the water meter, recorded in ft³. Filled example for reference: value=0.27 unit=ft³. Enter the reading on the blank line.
value=5660.87 unit=ft³
